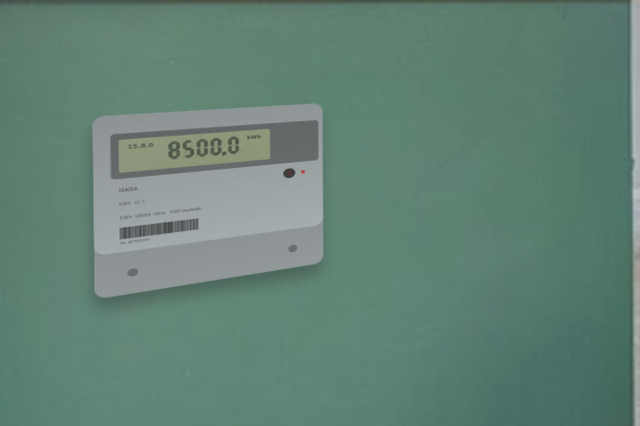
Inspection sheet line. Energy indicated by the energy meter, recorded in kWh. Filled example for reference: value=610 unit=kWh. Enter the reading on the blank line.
value=8500.0 unit=kWh
